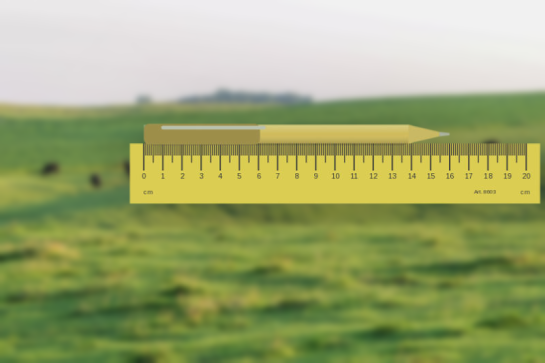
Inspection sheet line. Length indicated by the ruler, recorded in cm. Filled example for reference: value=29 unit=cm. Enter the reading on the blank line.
value=16 unit=cm
